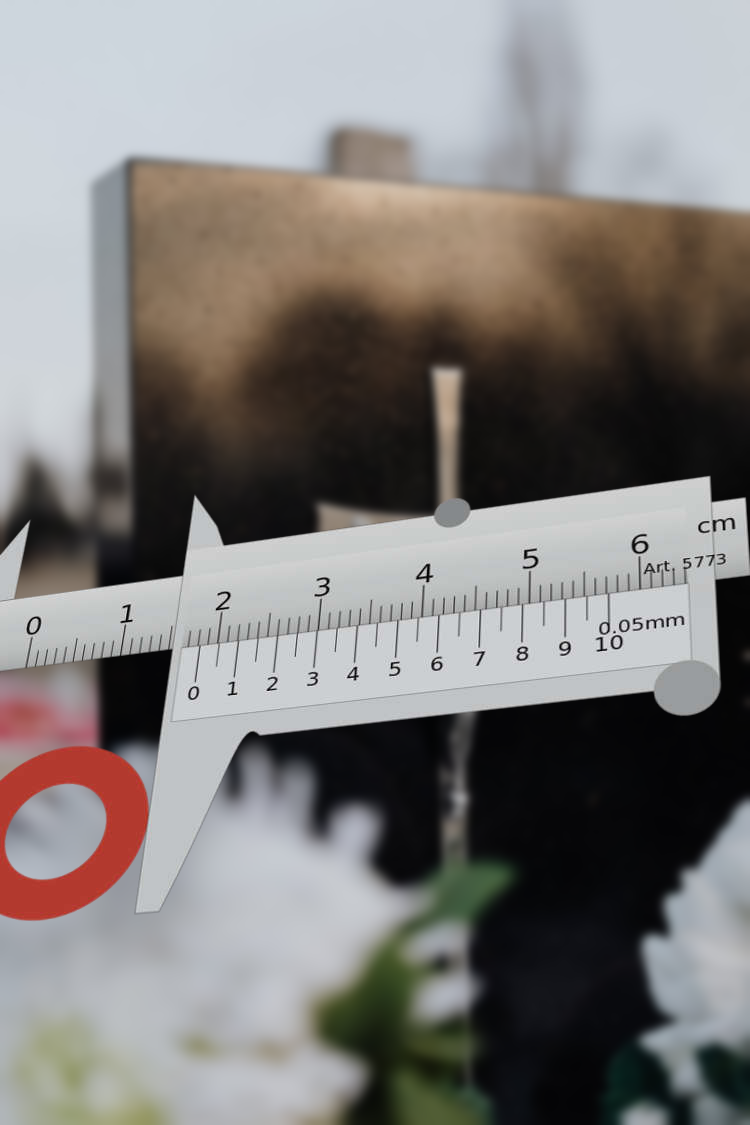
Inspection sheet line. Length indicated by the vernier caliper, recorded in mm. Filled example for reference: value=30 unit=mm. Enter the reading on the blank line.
value=18.2 unit=mm
